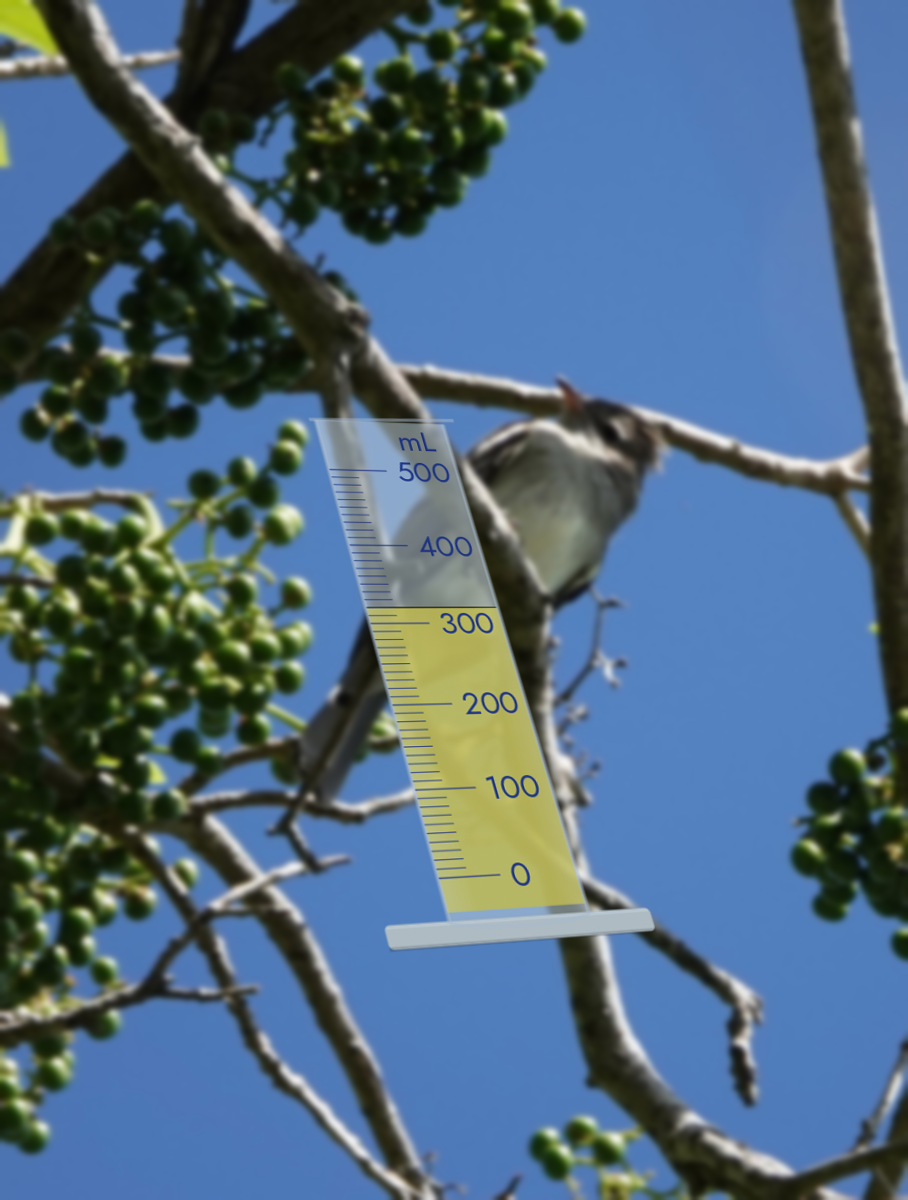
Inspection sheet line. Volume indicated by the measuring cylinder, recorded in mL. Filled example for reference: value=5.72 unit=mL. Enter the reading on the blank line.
value=320 unit=mL
